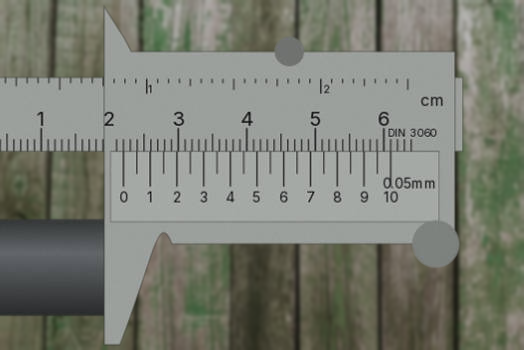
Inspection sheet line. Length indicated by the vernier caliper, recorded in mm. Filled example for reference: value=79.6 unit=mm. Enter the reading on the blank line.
value=22.0 unit=mm
